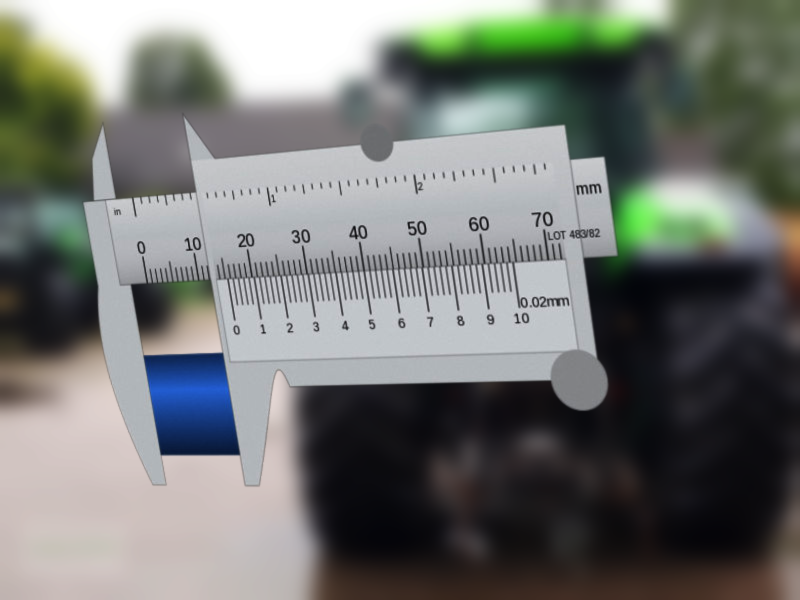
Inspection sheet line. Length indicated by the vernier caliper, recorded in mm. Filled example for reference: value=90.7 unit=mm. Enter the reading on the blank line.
value=15.5 unit=mm
